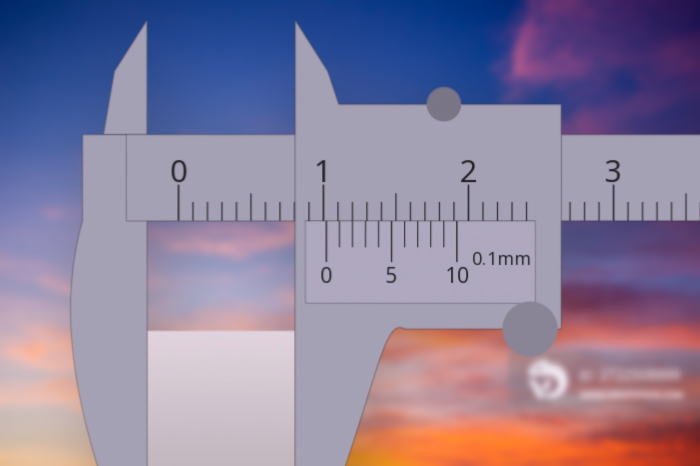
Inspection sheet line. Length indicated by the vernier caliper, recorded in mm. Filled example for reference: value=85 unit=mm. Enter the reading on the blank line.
value=10.2 unit=mm
